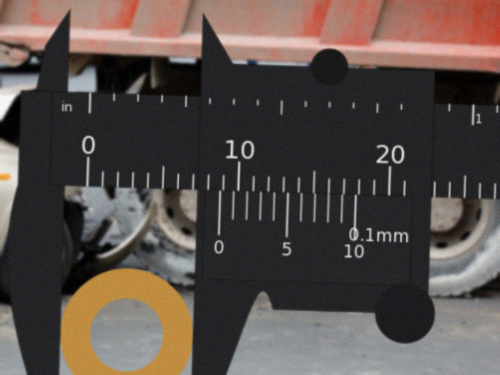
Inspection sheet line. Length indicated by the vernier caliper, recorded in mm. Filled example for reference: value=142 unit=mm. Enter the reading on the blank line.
value=8.8 unit=mm
